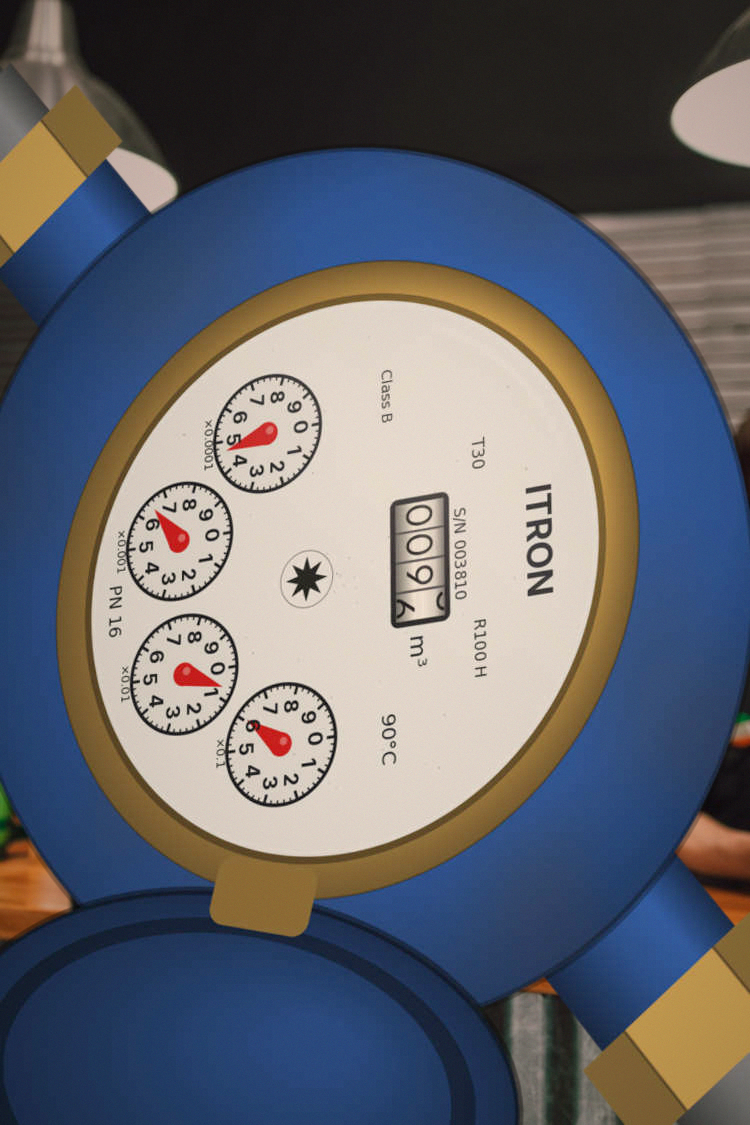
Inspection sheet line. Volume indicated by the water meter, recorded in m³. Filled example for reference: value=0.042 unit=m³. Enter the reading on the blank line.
value=95.6064 unit=m³
